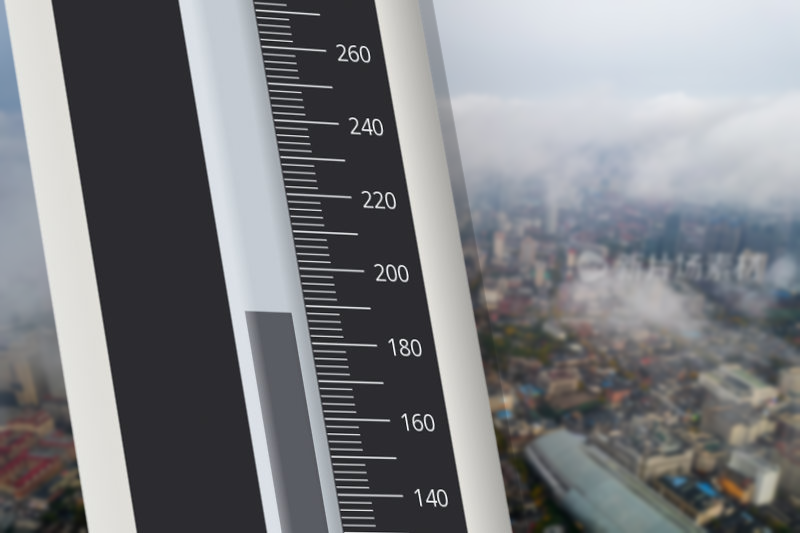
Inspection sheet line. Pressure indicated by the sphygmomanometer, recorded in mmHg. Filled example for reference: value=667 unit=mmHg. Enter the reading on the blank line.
value=188 unit=mmHg
